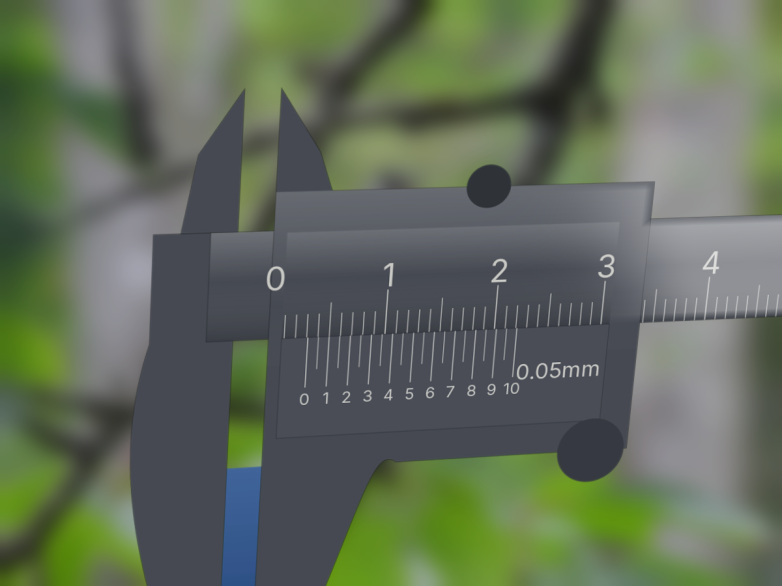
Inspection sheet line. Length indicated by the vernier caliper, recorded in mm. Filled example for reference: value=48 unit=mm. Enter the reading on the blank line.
value=3.1 unit=mm
